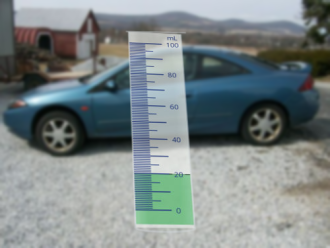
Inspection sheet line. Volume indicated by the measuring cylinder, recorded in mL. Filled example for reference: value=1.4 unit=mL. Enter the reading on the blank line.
value=20 unit=mL
